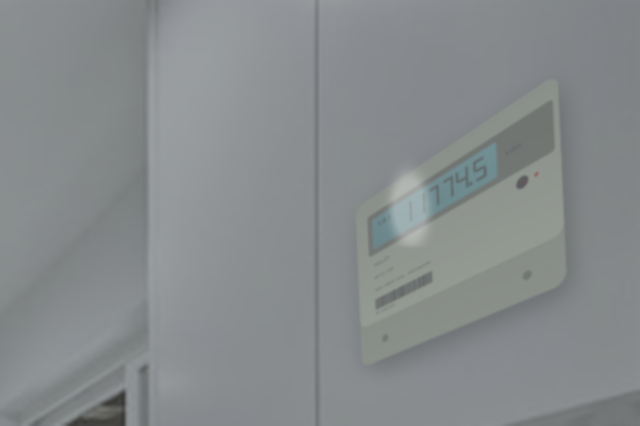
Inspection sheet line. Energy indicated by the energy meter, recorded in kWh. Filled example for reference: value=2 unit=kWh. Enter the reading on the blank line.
value=11774.5 unit=kWh
